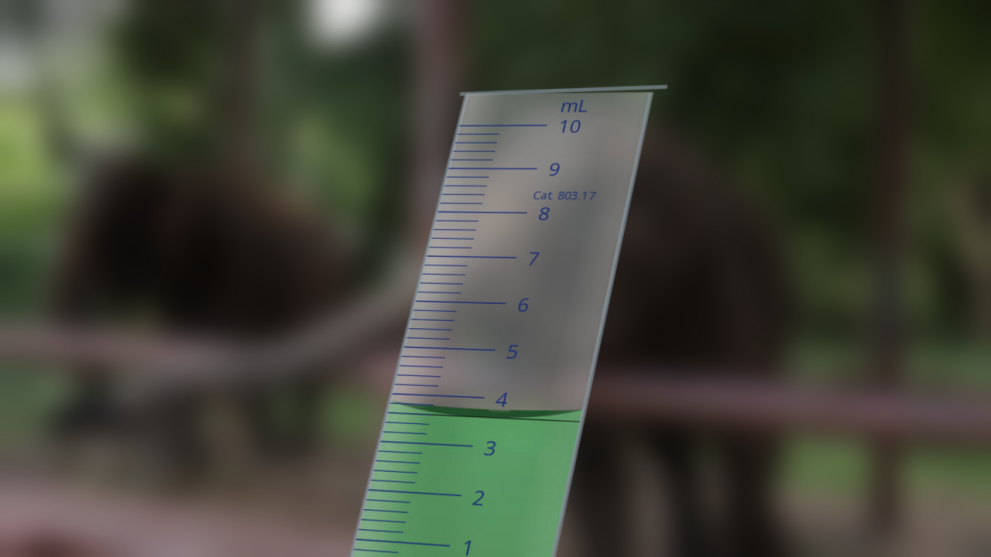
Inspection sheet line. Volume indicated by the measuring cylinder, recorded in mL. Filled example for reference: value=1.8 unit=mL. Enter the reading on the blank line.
value=3.6 unit=mL
